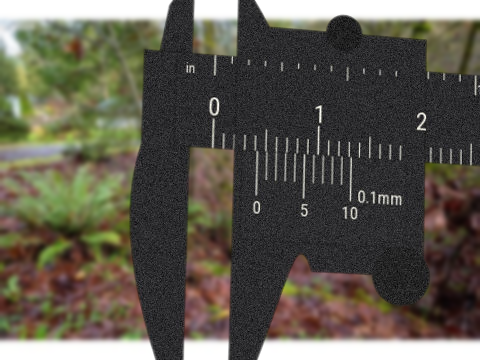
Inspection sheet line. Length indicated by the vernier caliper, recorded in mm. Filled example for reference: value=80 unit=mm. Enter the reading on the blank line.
value=4.2 unit=mm
